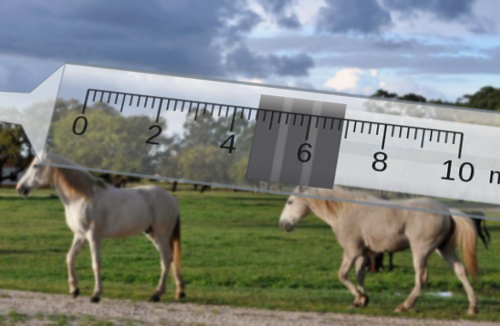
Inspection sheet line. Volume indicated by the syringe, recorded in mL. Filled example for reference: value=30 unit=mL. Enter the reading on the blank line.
value=4.6 unit=mL
